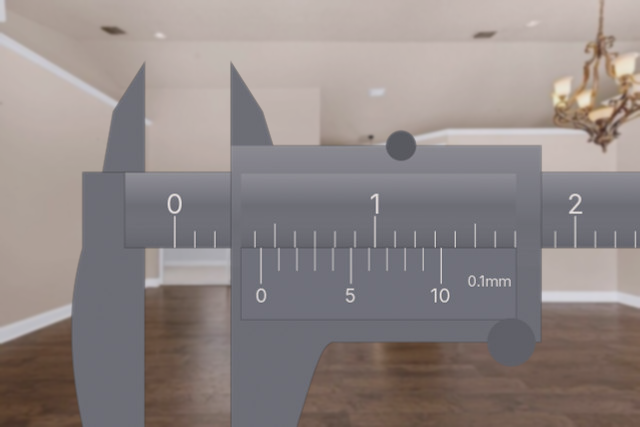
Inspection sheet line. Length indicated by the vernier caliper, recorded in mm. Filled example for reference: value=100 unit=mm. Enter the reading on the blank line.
value=4.3 unit=mm
